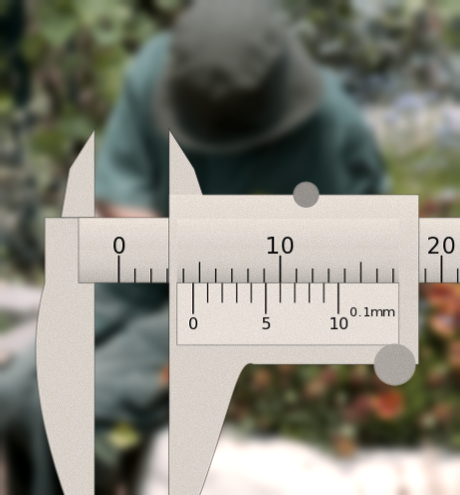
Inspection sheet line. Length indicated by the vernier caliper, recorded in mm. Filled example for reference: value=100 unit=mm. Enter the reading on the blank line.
value=4.6 unit=mm
